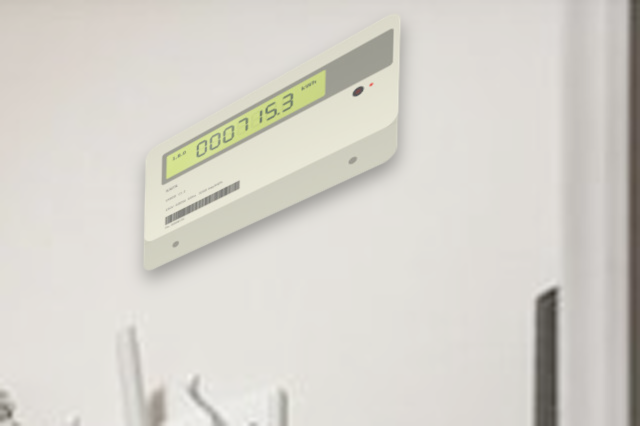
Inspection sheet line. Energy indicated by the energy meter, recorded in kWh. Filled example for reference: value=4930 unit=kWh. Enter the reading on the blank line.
value=715.3 unit=kWh
